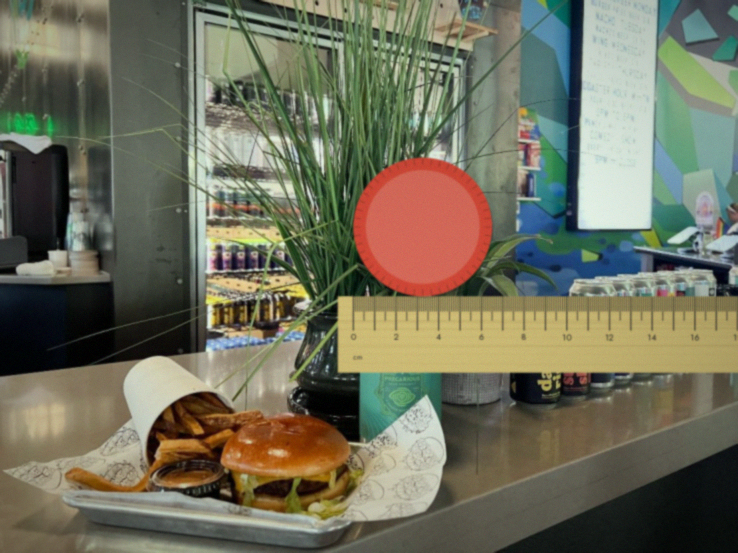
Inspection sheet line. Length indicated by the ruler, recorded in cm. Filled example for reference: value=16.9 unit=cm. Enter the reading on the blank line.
value=6.5 unit=cm
